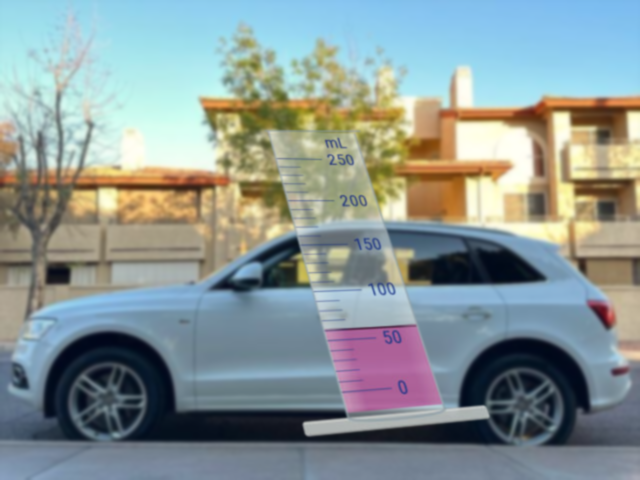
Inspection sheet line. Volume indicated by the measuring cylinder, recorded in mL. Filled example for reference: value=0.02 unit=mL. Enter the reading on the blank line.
value=60 unit=mL
